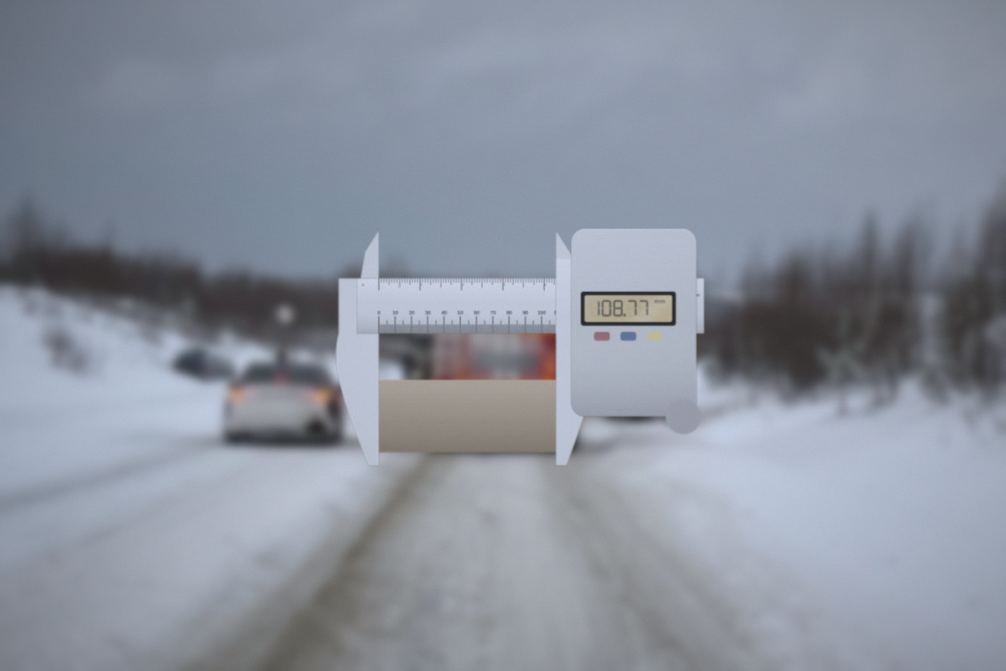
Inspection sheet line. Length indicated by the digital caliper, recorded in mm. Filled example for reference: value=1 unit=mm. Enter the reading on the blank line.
value=108.77 unit=mm
